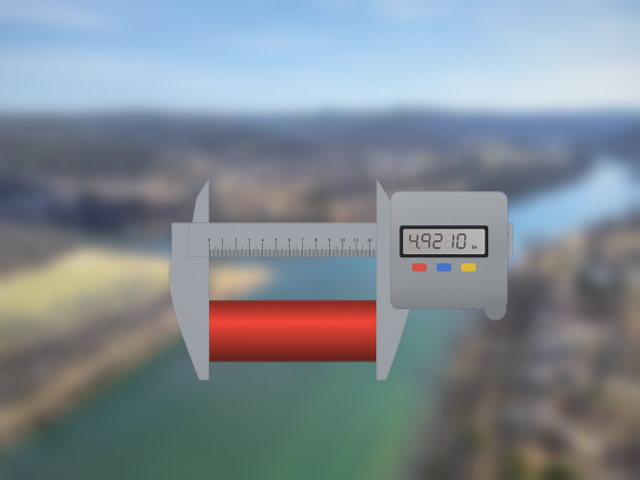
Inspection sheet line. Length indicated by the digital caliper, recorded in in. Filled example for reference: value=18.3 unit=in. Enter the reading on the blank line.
value=4.9210 unit=in
